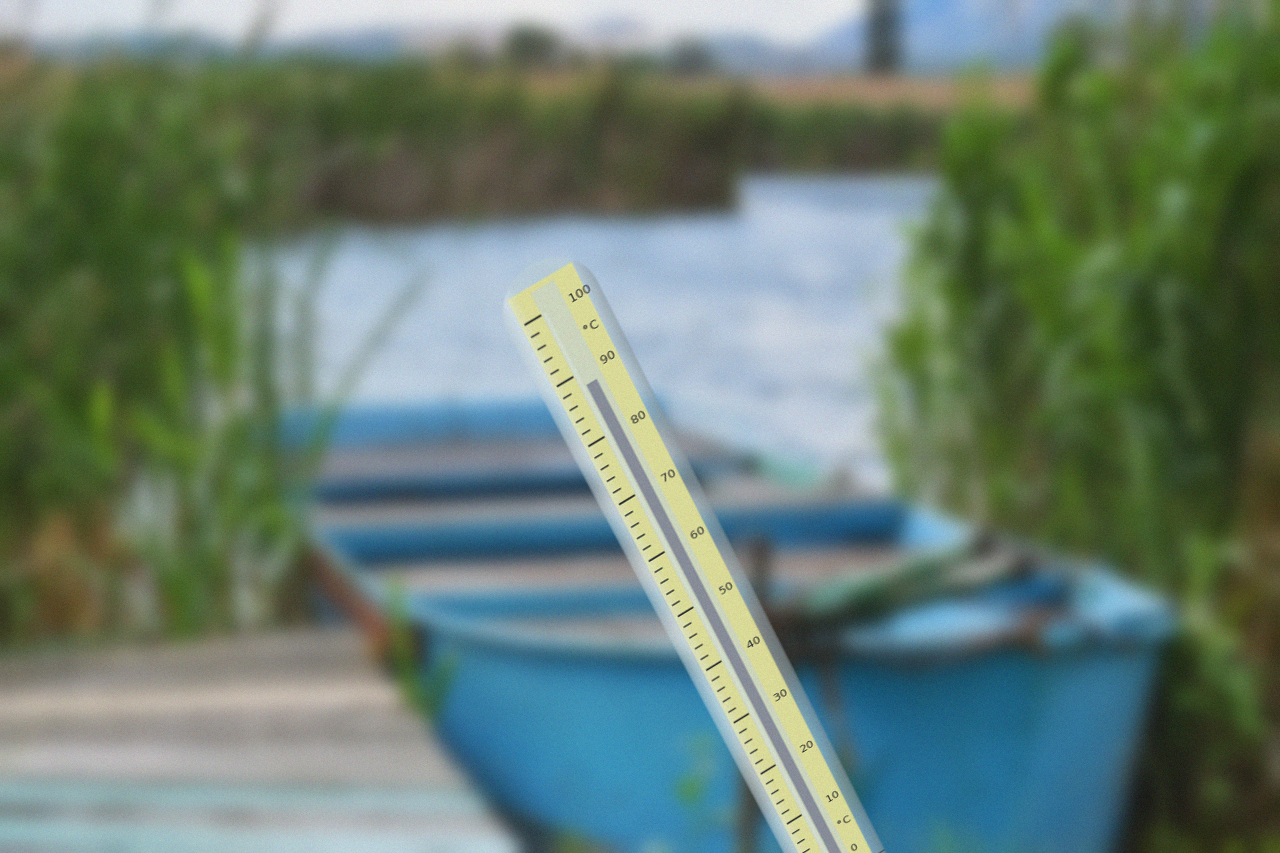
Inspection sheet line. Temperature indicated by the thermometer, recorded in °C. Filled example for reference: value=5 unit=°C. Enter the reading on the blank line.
value=88 unit=°C
